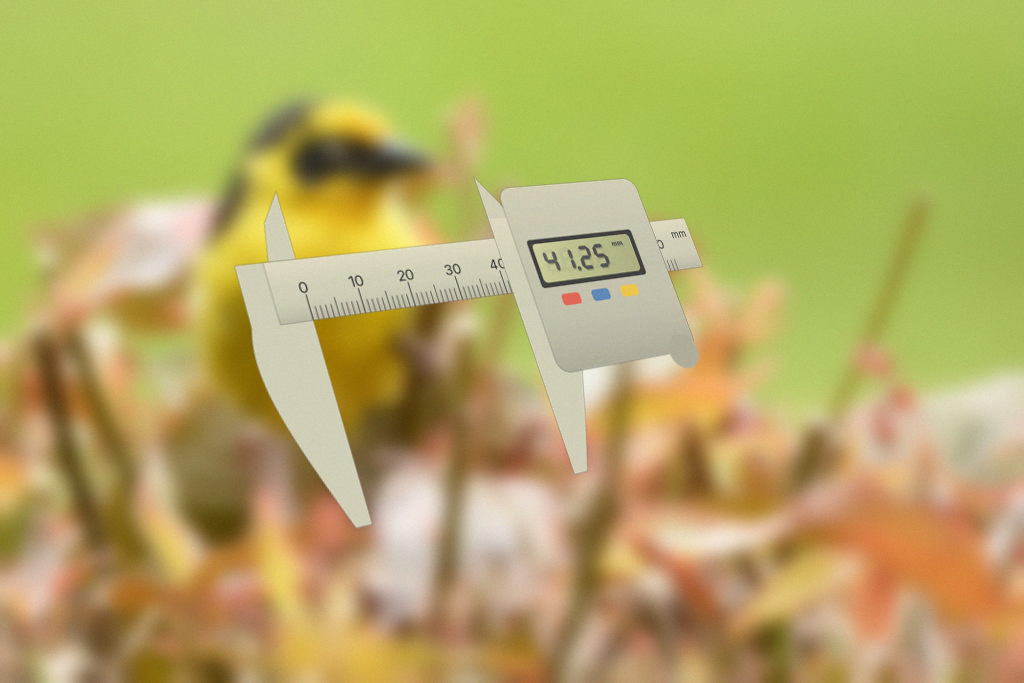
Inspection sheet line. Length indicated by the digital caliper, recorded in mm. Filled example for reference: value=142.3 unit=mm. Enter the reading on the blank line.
value=41.25 unit=mm
